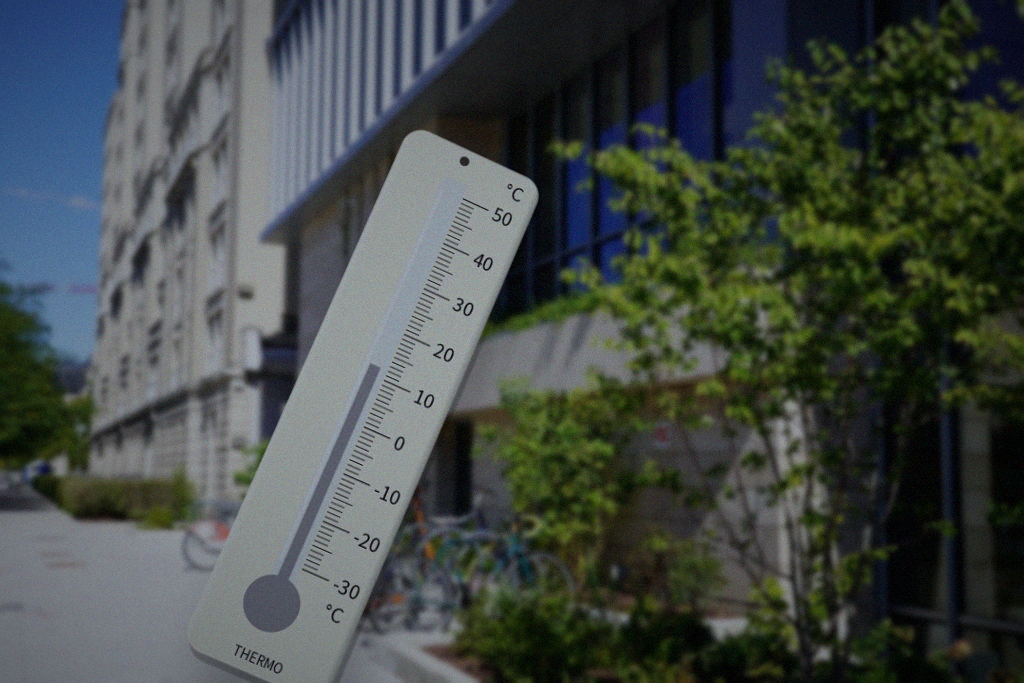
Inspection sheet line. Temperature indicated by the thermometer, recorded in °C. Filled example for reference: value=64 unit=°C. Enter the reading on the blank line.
value=12 unit=°C
